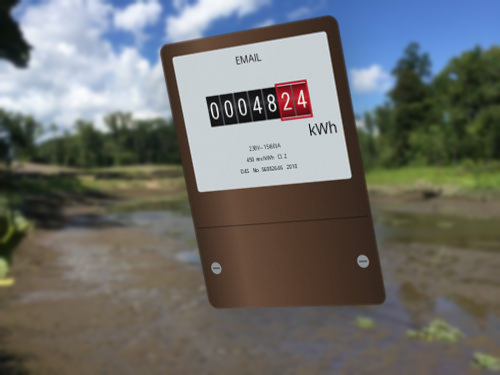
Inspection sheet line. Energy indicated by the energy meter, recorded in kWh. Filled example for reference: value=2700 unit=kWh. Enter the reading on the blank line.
value=48.24 unit=kWh
